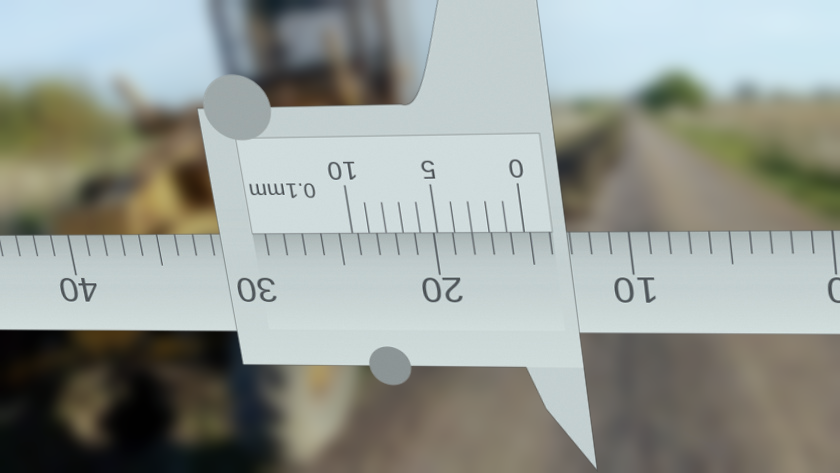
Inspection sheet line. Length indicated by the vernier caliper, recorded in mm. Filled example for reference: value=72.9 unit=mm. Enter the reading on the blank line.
value=15.3 unit=mm
